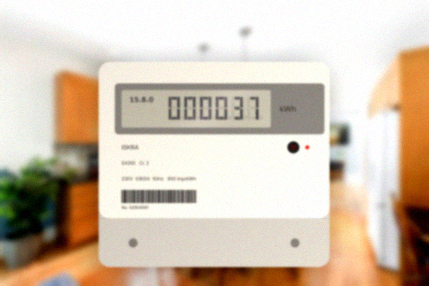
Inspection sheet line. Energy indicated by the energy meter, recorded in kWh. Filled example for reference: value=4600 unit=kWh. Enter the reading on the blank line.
value=37 unit=kWh
